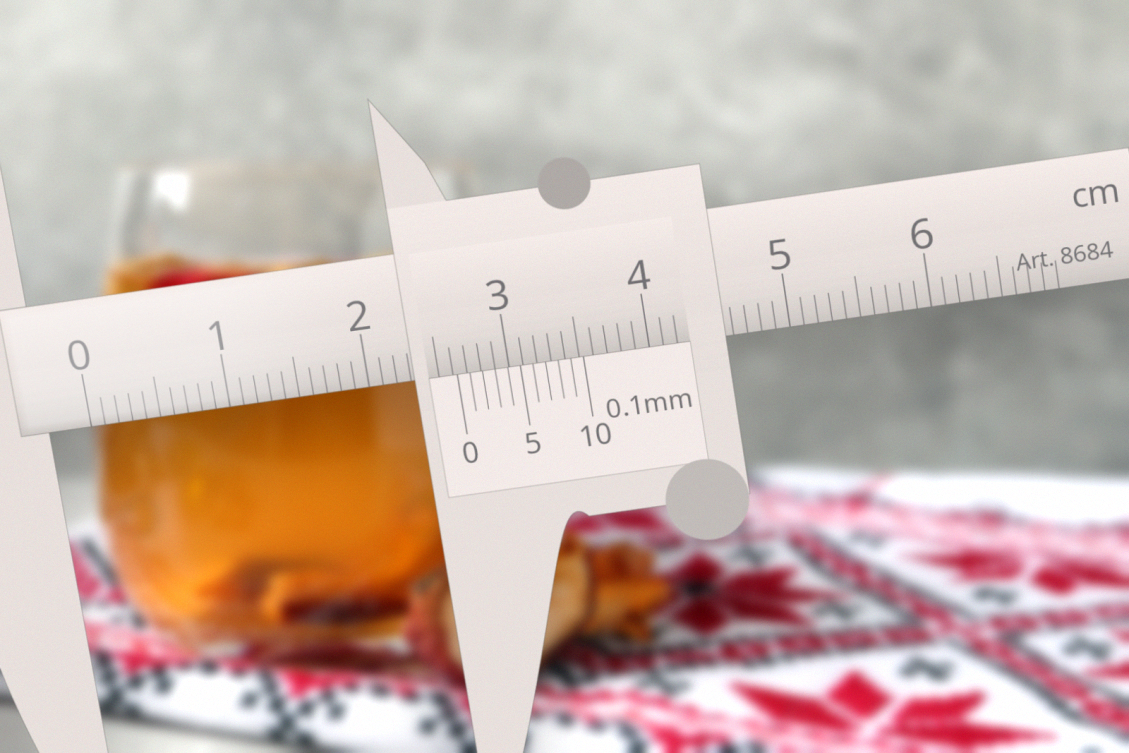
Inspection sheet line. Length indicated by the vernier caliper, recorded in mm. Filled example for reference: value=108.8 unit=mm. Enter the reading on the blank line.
value=26.3 unit=mm
